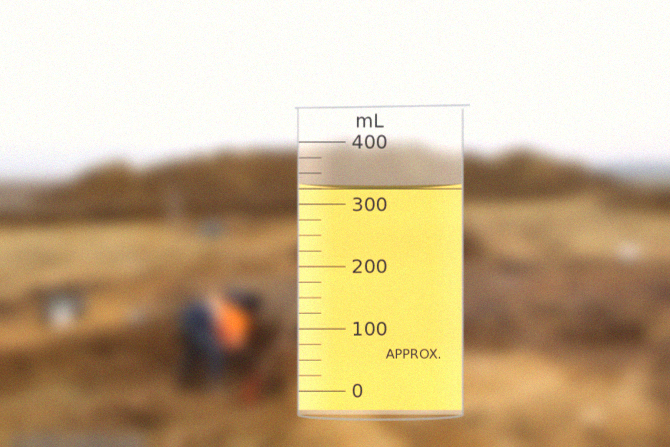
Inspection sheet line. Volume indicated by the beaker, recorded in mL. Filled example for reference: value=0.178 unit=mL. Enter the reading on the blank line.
value=325 unit=mL
